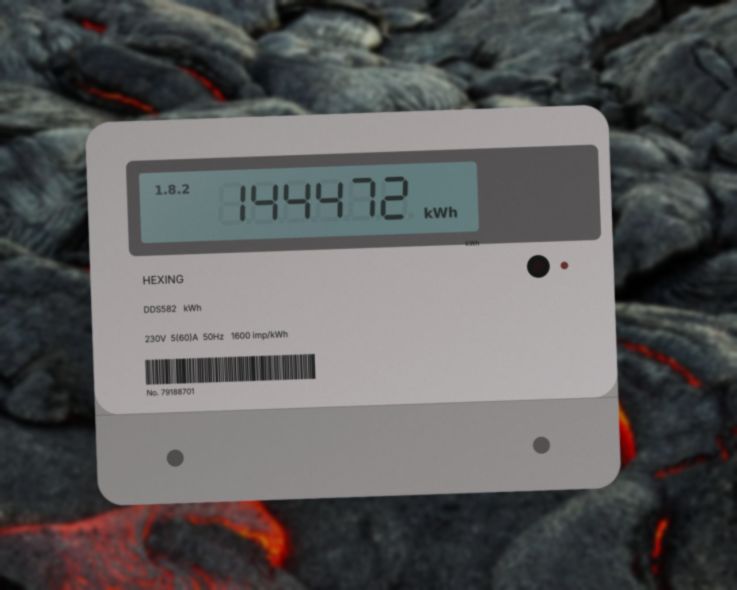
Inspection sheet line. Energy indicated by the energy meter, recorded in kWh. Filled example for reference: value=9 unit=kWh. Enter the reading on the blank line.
value=144472 unit=kWh
